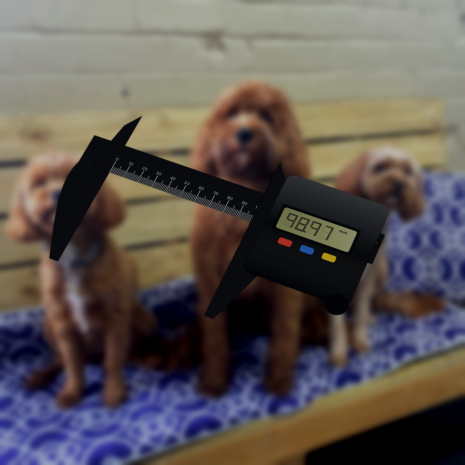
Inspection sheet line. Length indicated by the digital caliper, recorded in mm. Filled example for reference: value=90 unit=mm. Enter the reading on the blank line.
value=98.97 unit=mm
